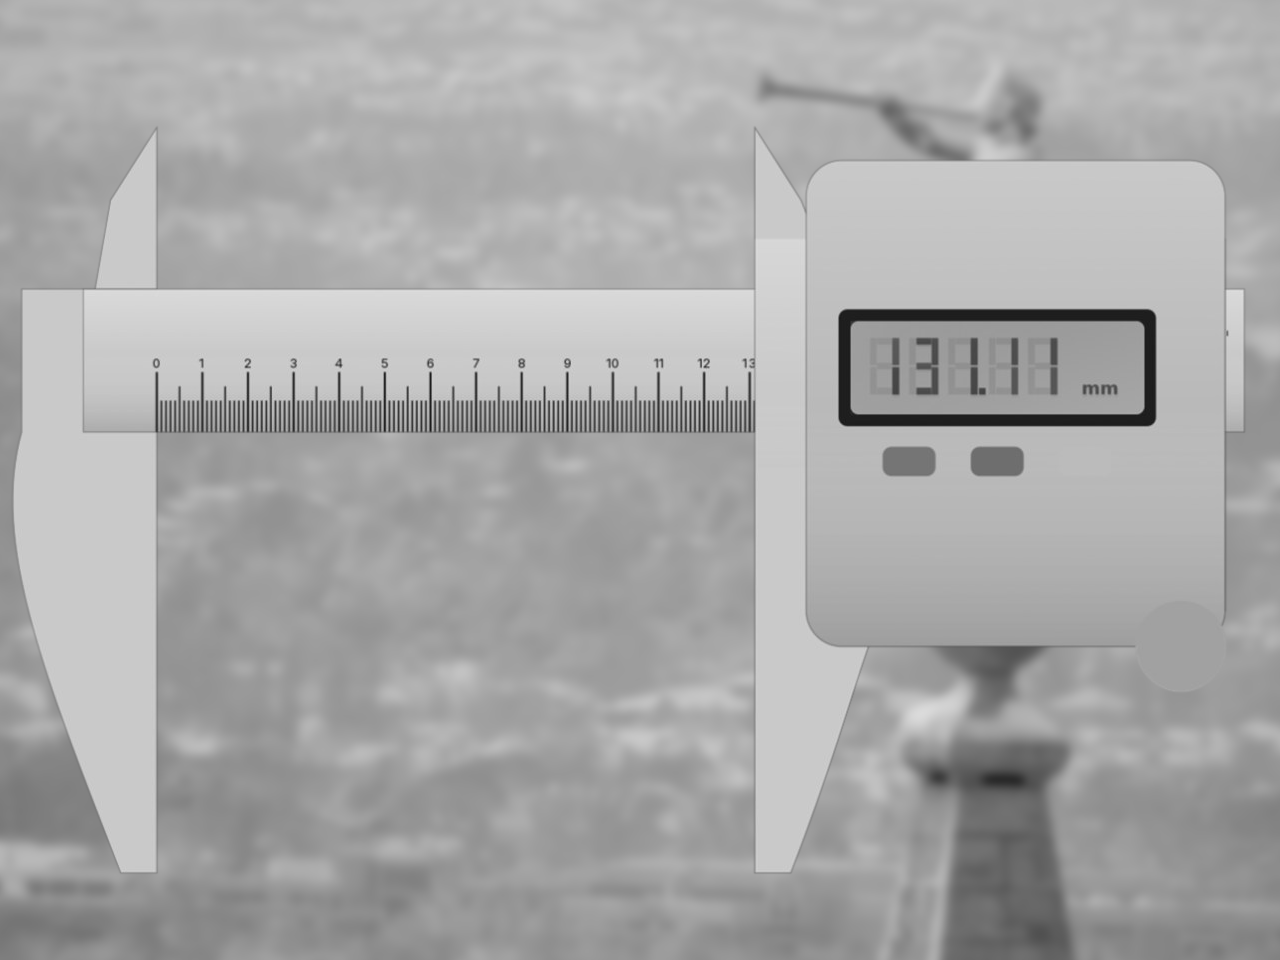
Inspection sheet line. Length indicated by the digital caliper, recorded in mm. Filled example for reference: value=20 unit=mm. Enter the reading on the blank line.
value=131.11 unit=mm
